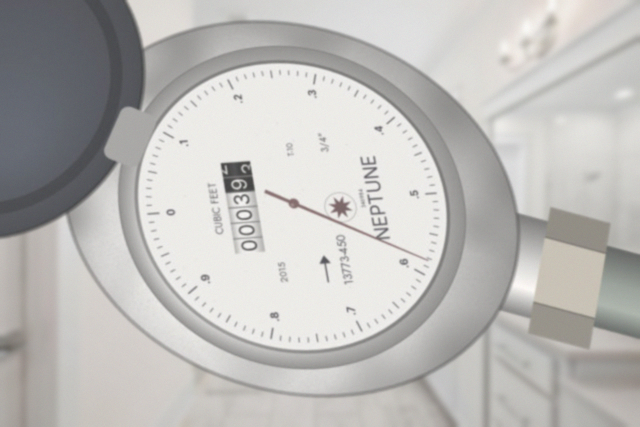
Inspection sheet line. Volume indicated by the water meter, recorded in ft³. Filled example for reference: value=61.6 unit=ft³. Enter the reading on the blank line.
value=392.58 unit=ft³
